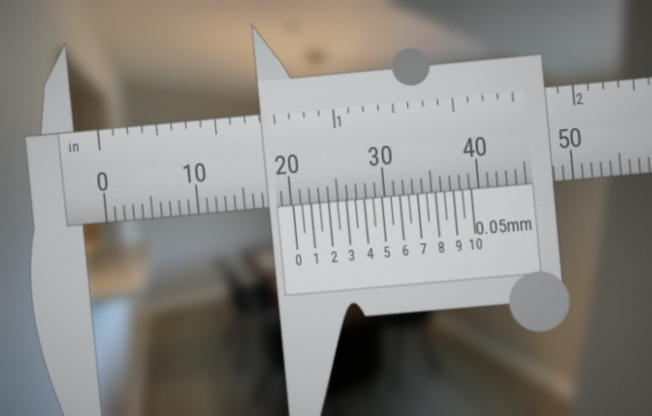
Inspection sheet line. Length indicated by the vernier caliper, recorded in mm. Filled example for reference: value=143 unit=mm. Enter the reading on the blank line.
value=20.2 unit=mm
